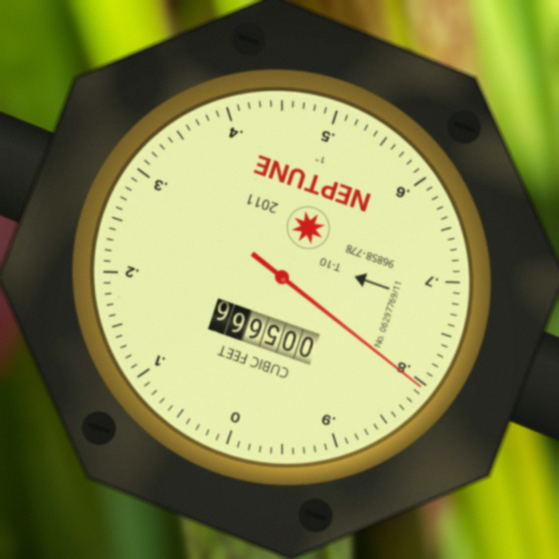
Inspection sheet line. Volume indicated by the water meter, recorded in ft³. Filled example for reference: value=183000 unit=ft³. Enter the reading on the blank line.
value=5665.80 unit=ft³
